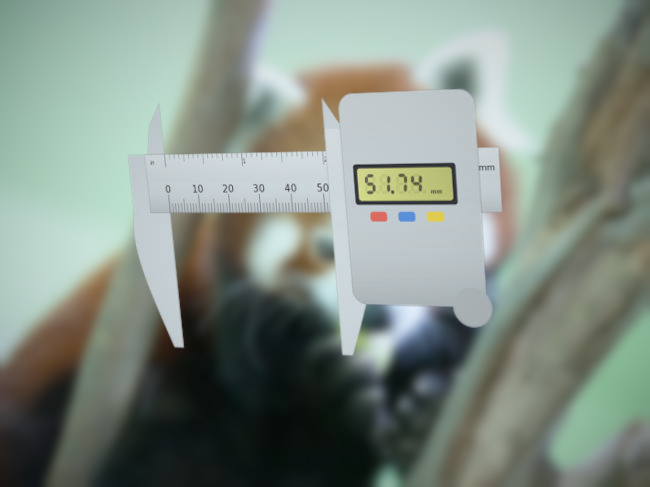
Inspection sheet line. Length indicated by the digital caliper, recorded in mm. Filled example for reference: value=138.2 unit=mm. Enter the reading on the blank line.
value=51.74 unit=mm
